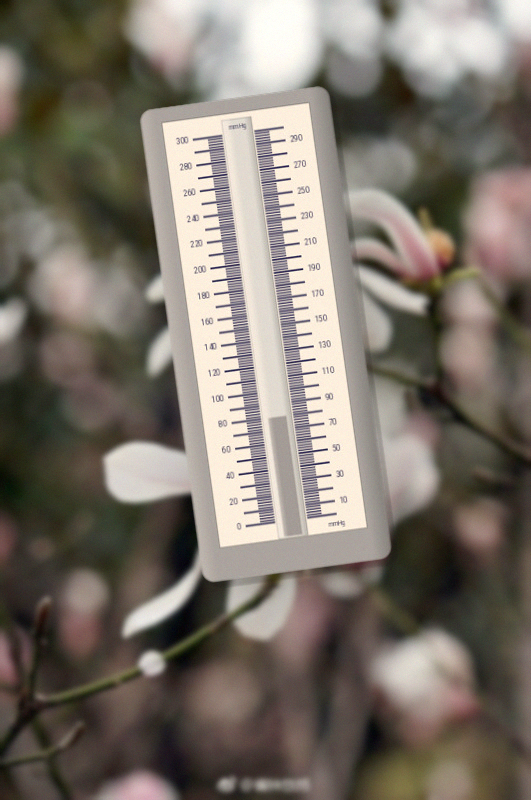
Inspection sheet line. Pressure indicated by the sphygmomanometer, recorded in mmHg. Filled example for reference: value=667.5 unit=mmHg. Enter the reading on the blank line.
value=80 unit=mmHg
